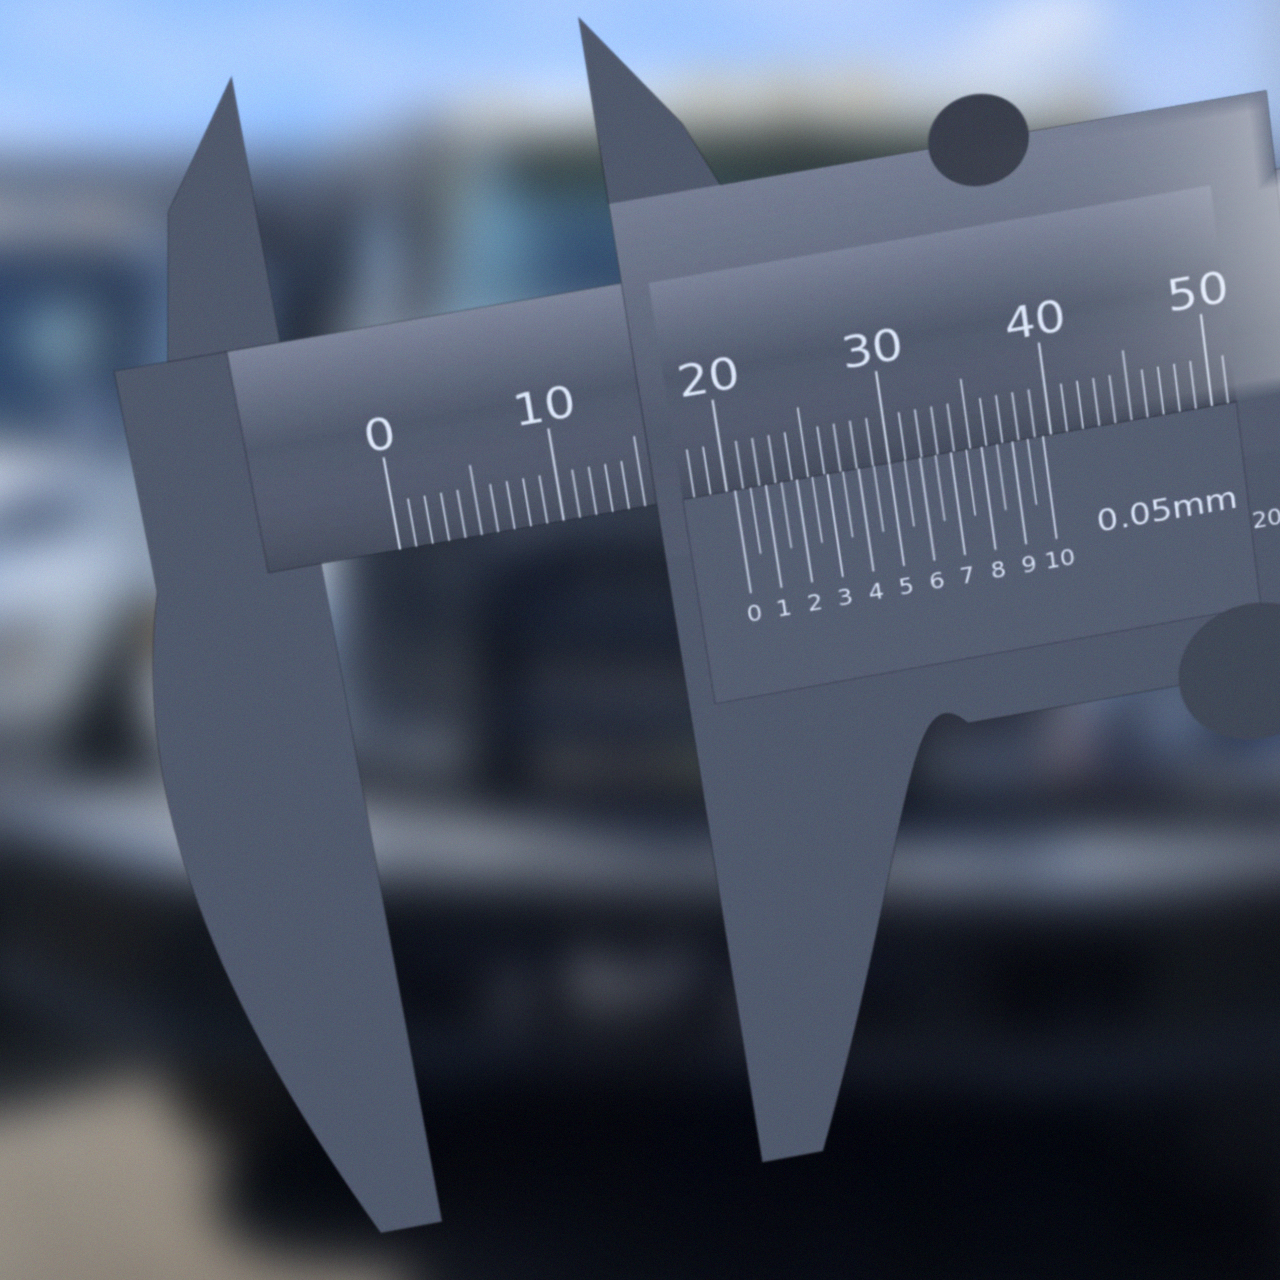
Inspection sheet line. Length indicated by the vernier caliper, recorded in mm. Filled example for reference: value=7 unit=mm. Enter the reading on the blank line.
value=20.5 unit=mm
